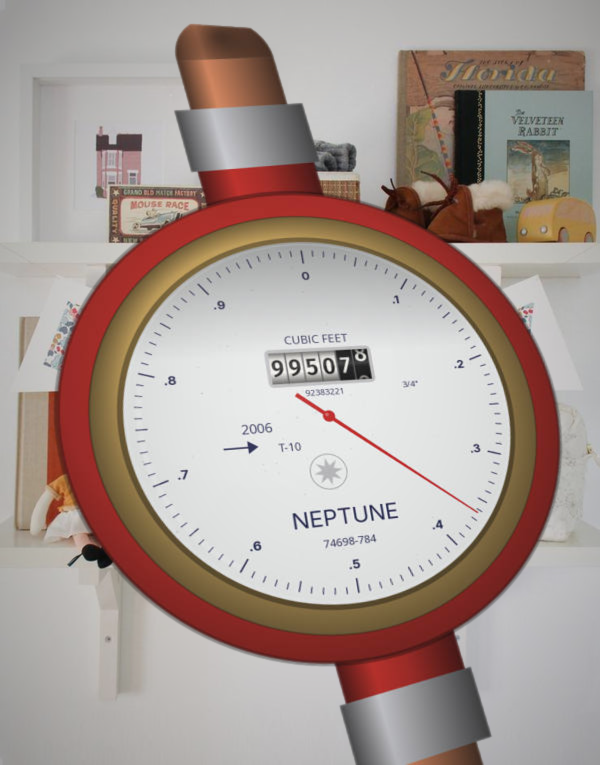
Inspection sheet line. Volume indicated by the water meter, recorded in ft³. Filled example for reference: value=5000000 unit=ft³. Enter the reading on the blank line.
value=995078.36 unit=ft³
